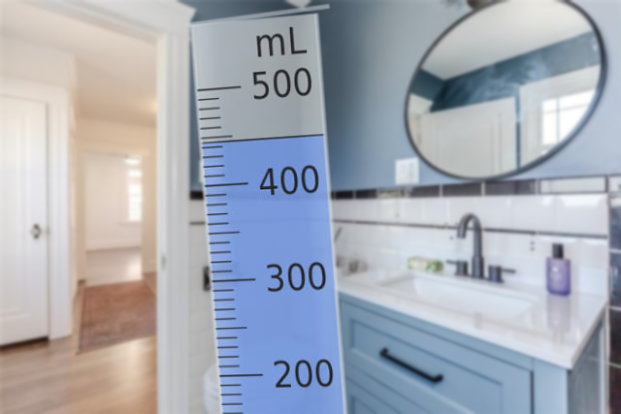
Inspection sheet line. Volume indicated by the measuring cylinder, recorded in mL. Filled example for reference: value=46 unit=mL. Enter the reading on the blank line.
value=445 unit=mL
